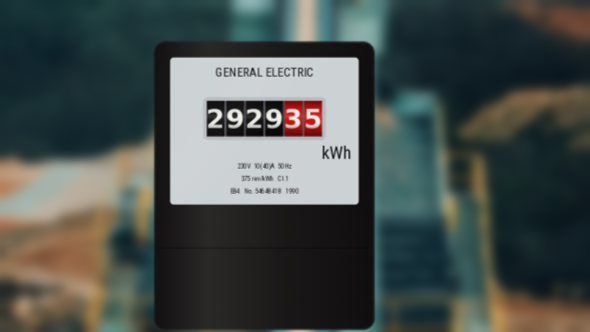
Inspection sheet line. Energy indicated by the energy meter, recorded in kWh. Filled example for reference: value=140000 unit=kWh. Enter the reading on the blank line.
value=2929.35 unit=kWh
